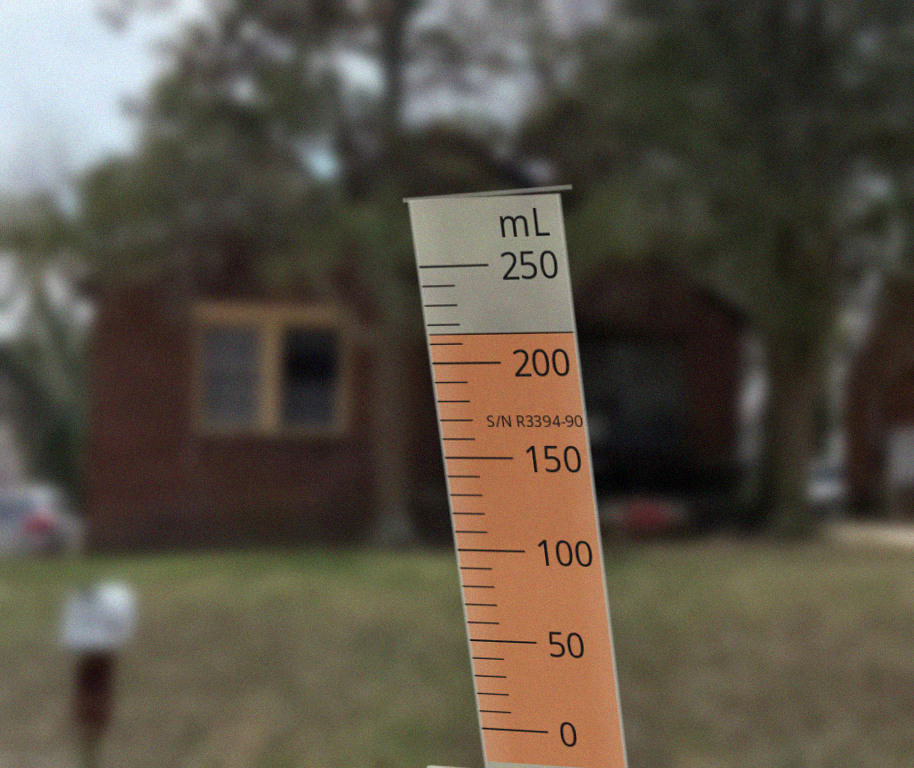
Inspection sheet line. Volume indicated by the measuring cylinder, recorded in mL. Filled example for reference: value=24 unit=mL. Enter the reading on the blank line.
value=215 unit=mL
